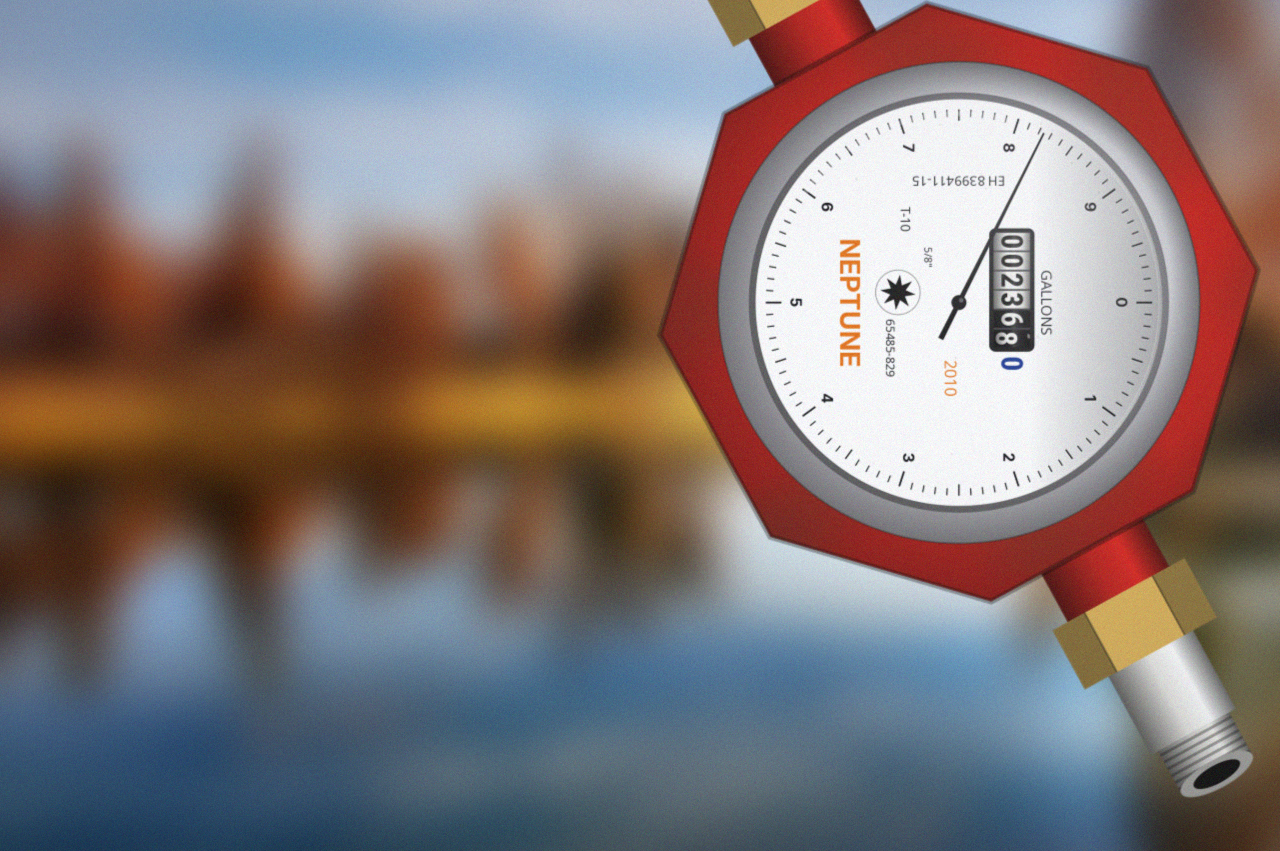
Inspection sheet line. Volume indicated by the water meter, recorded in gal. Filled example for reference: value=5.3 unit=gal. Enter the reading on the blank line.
value=23678.2 unit=gal
